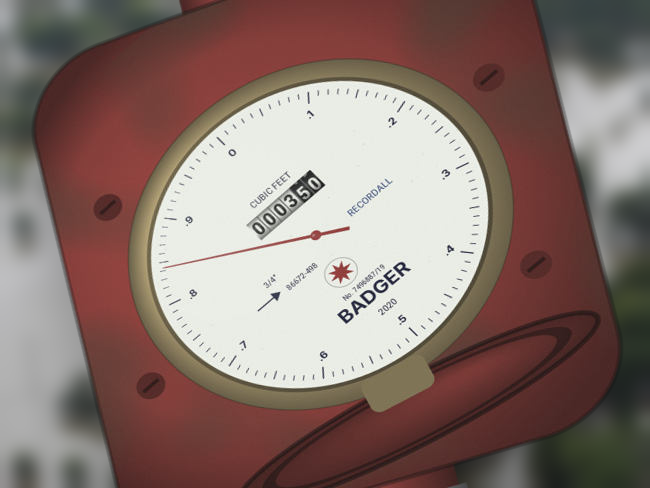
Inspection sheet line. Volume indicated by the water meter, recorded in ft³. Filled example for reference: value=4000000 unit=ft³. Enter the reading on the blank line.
value=349.84 unit=ft³
